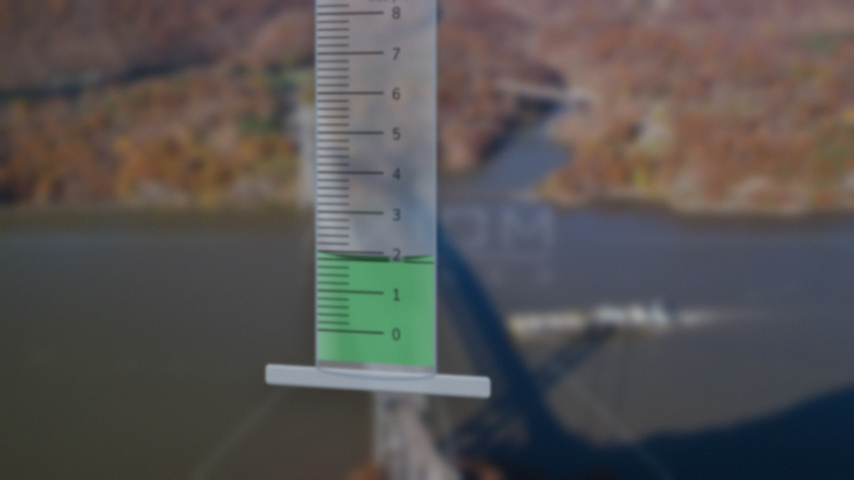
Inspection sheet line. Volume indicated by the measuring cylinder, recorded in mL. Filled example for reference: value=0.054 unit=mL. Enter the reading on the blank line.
value=1.8 unit=mL
